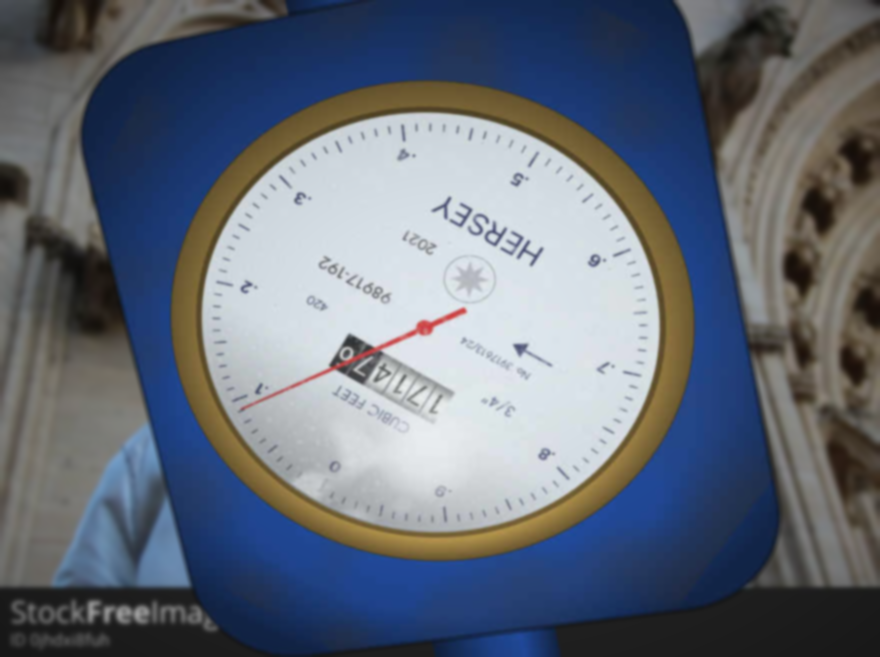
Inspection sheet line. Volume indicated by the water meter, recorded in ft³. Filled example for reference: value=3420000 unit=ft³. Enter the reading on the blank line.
value=171476.09 unit=ft³
